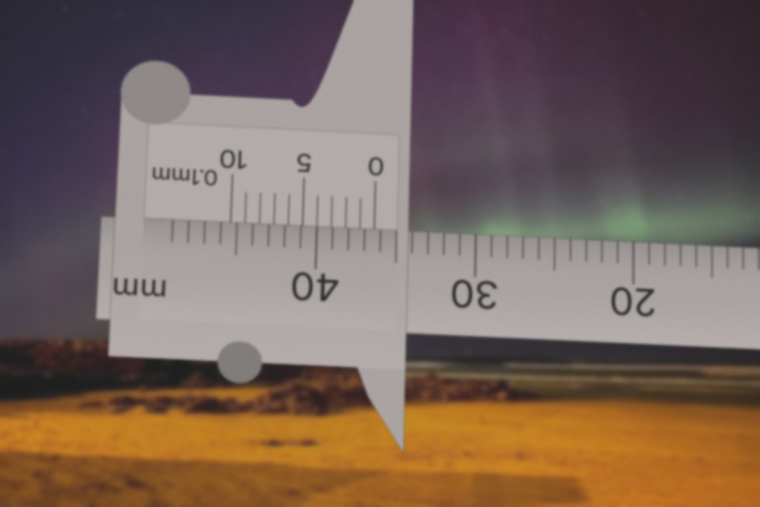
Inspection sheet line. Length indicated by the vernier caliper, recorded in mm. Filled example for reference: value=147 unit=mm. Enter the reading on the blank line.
value=36.4 unit=mm
